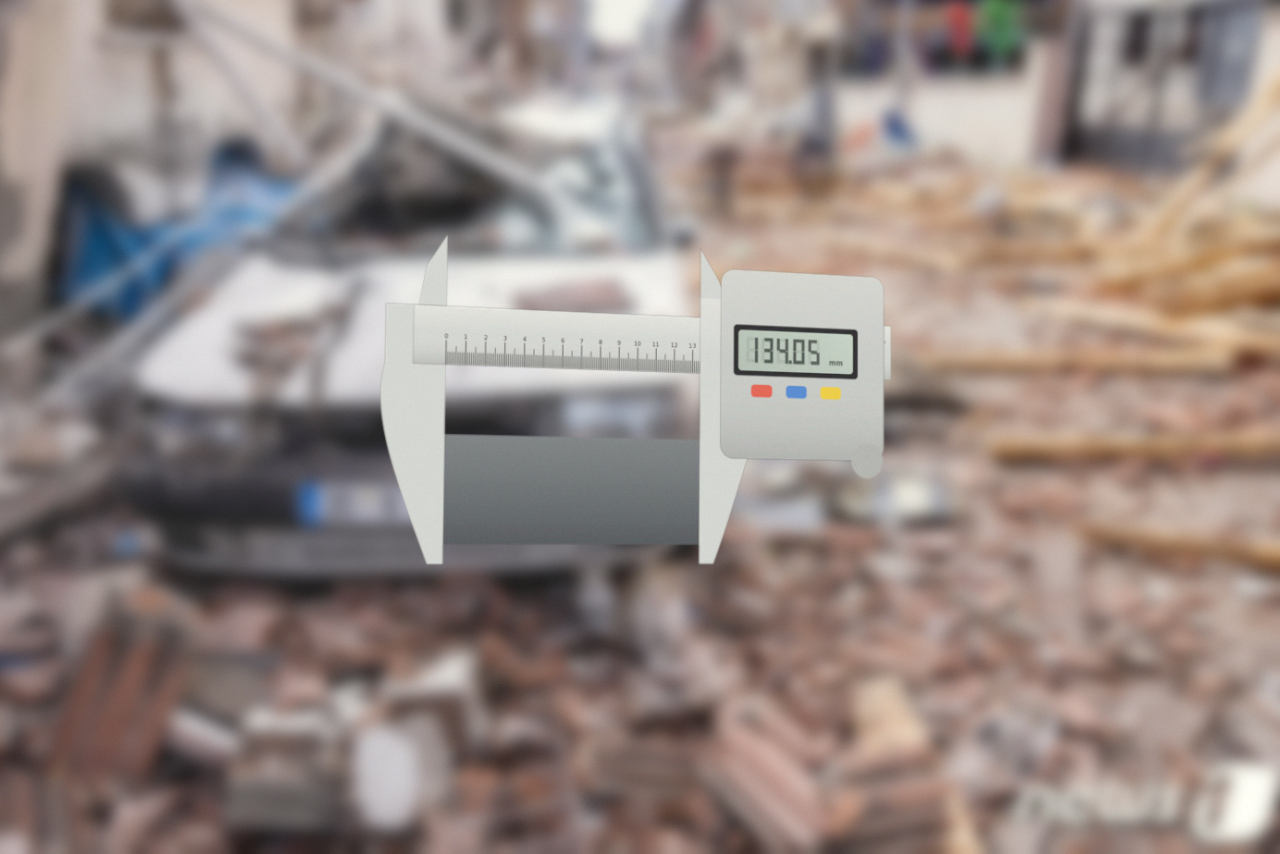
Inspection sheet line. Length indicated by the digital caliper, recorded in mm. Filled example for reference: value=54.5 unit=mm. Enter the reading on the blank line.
value=134.05 unit=mm
